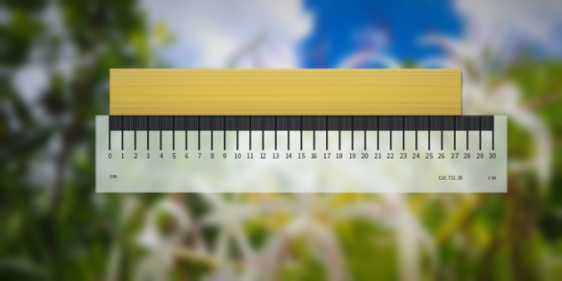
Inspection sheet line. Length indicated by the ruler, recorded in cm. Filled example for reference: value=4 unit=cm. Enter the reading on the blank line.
value=27.5 unit=cm
